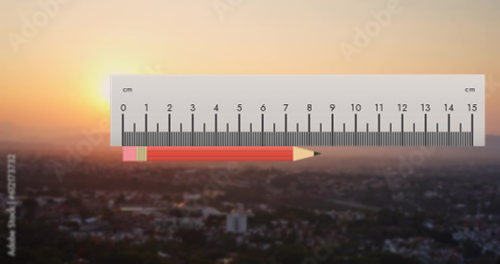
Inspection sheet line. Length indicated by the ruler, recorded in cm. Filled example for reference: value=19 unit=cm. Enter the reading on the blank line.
value=8.5 unit=cm
